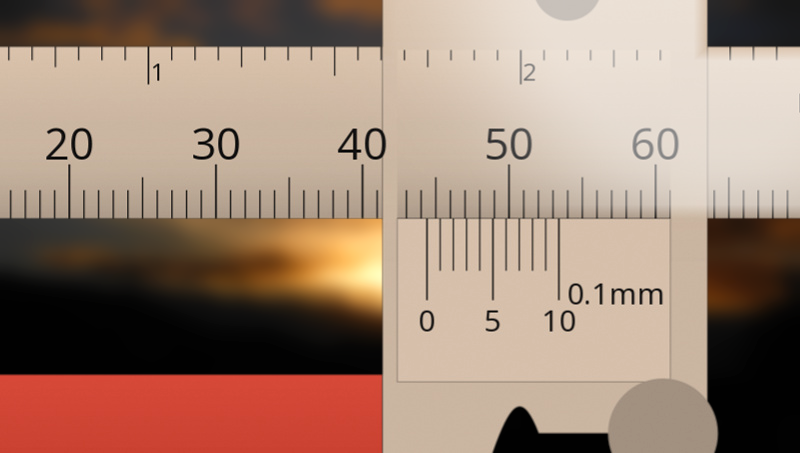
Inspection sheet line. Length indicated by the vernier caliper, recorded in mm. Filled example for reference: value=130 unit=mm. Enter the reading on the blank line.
value=44.4 unit=mm
